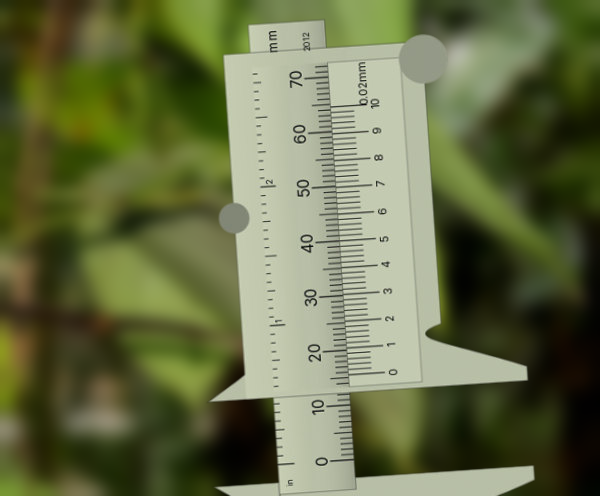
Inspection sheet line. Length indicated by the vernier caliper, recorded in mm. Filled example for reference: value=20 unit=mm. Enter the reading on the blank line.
value=15.5 unit=mm
